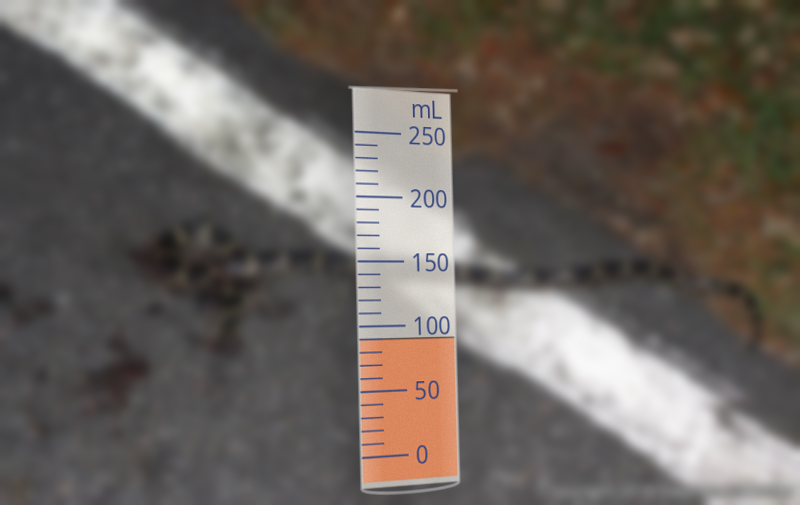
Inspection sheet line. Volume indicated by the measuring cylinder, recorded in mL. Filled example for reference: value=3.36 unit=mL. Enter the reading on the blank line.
value=90 unit=mL
